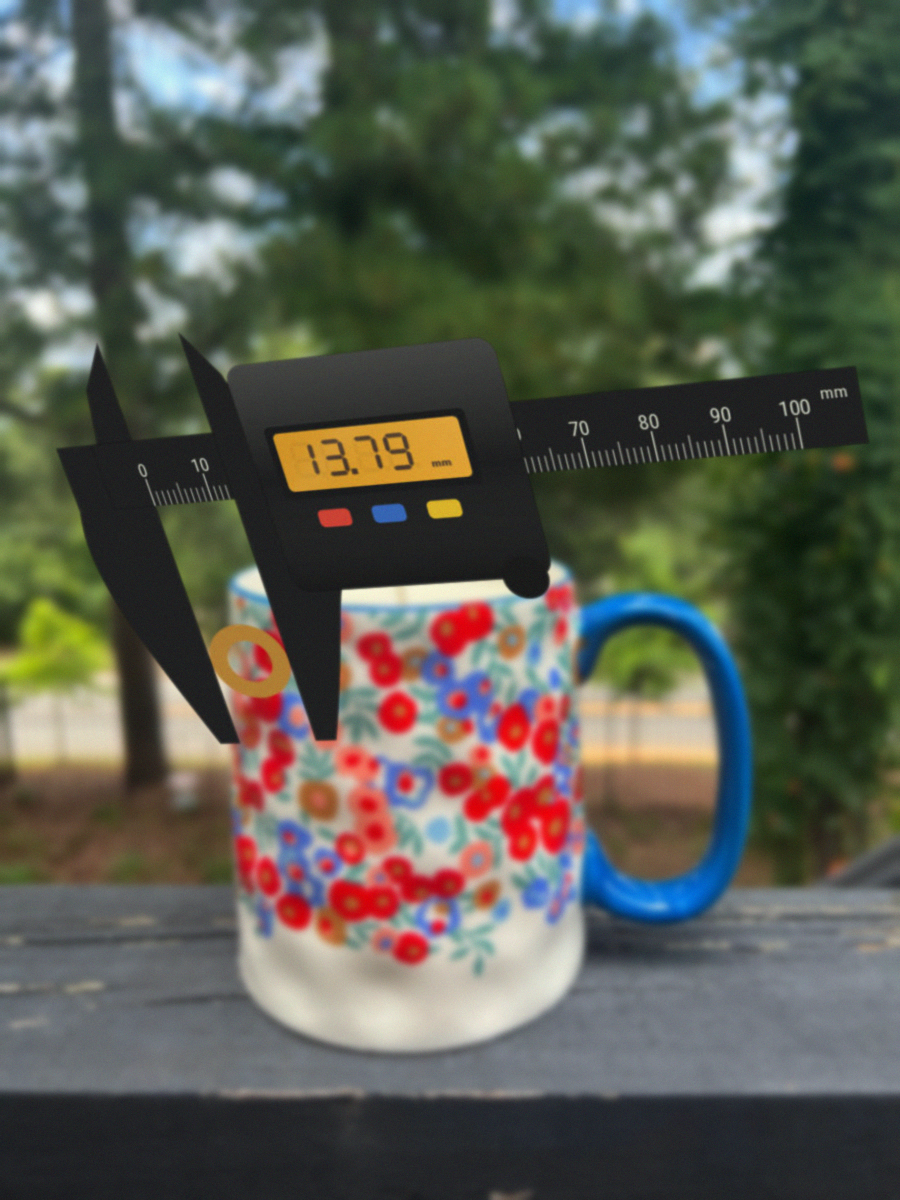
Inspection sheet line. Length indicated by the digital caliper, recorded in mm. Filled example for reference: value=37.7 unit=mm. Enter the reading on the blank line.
value=13.79 unit=mm
